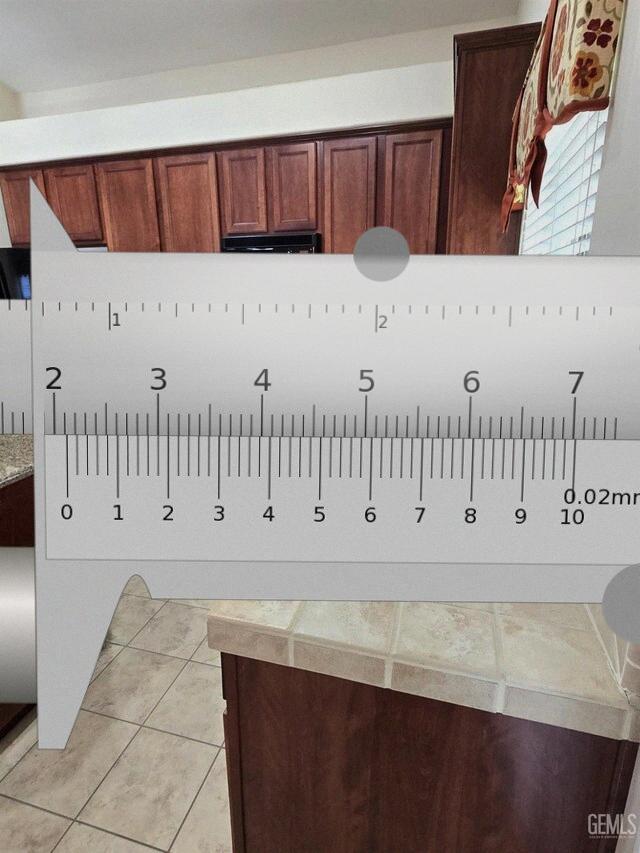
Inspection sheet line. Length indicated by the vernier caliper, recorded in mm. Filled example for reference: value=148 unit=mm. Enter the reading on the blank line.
value=21.2 unit=mm
